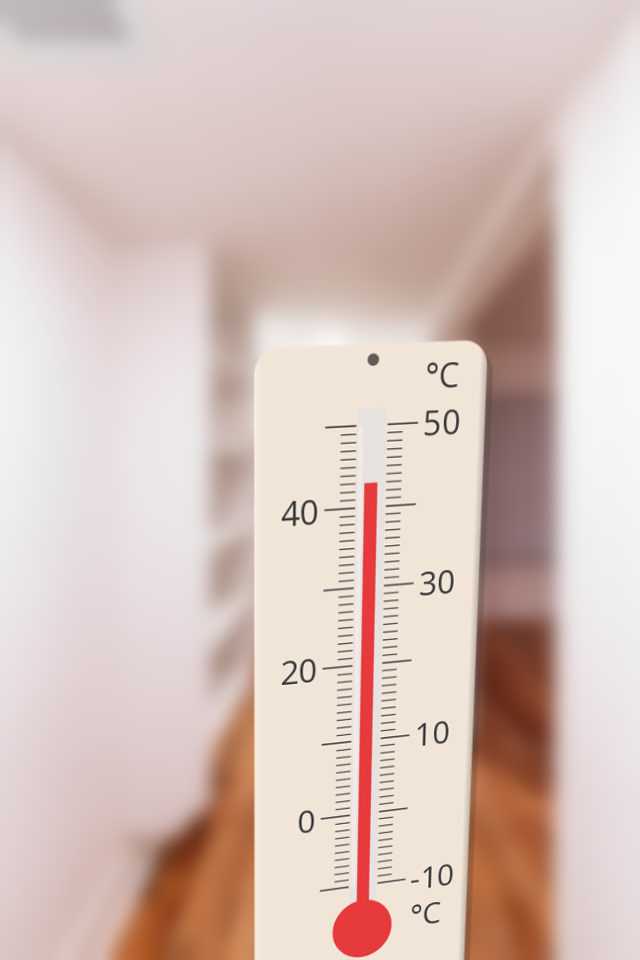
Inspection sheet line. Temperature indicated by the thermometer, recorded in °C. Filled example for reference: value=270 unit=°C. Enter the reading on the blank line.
value=43 unit=°C
